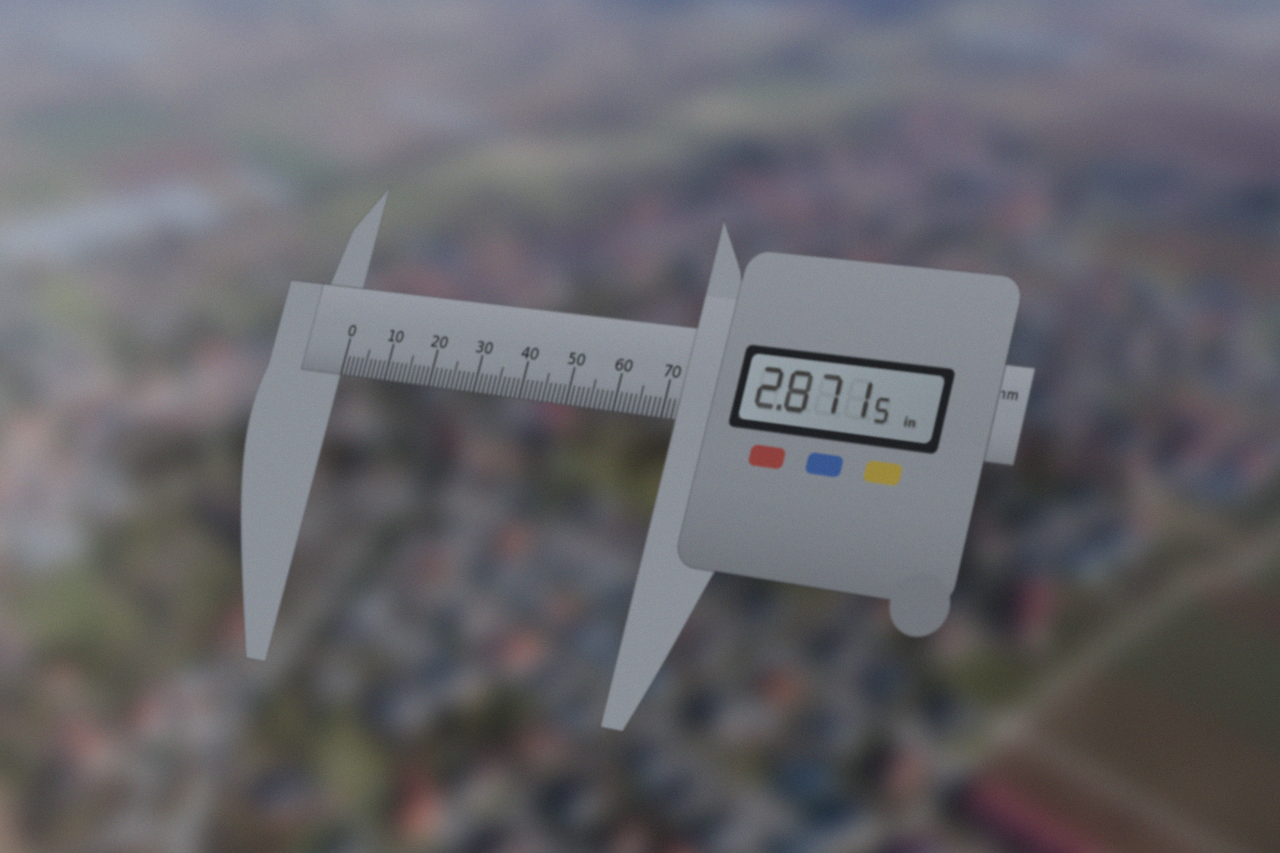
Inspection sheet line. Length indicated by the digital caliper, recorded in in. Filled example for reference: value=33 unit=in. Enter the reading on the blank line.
value=2.8715 unit=in
